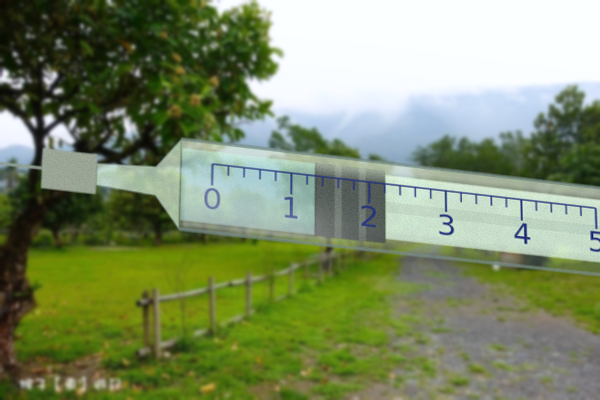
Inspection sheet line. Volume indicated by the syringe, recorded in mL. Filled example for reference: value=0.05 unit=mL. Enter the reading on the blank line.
value=1.3 unit=mL
